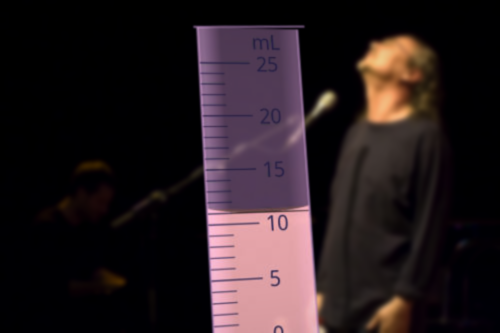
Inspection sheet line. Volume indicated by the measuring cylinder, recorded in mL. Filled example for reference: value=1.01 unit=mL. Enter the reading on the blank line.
value=11 unit=mL
